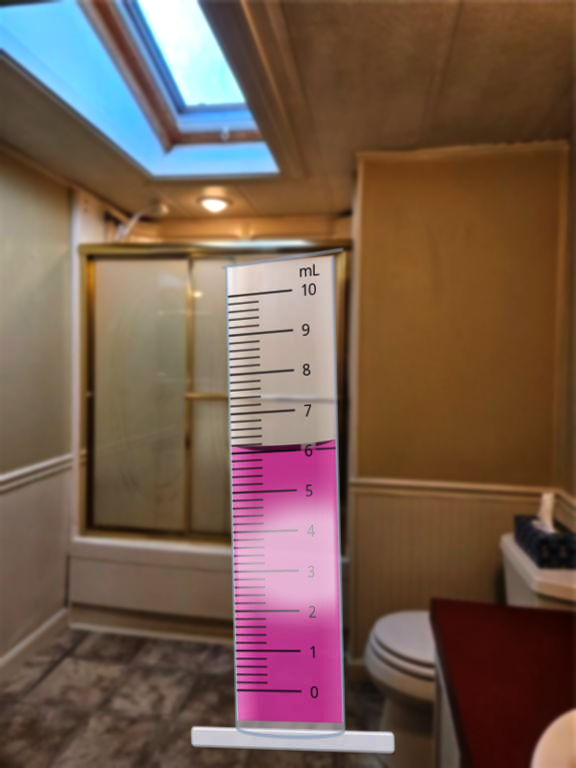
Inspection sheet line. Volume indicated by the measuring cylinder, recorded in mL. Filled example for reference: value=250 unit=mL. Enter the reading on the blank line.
value=6 unit=mL
